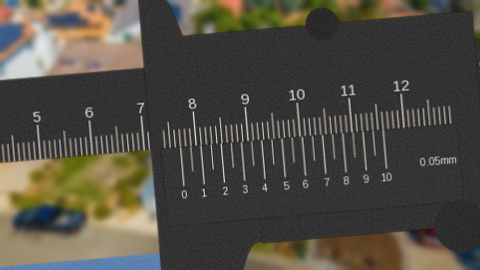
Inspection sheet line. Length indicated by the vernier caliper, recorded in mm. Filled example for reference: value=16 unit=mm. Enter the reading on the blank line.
value=77.0 unit=mm
